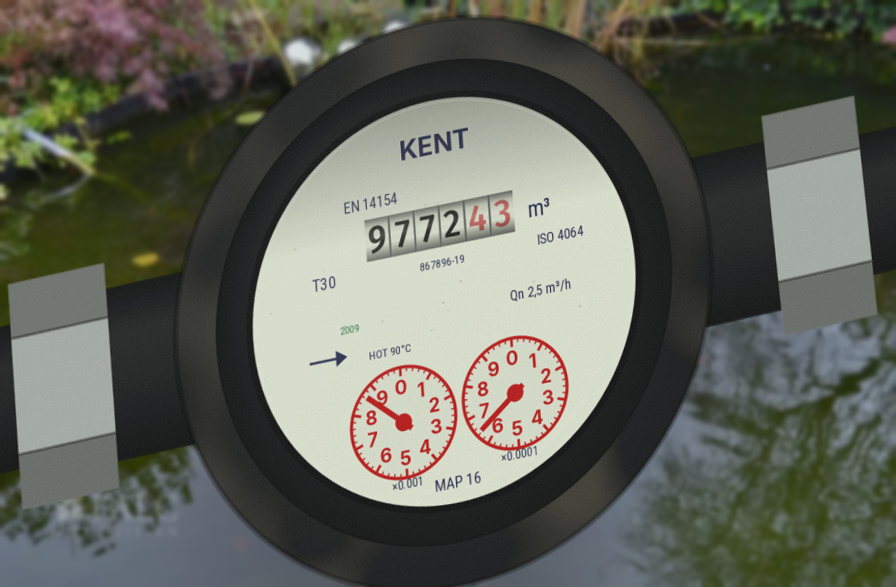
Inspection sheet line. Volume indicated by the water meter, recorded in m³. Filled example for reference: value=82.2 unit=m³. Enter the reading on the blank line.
value=9772.4386 unit=m³
